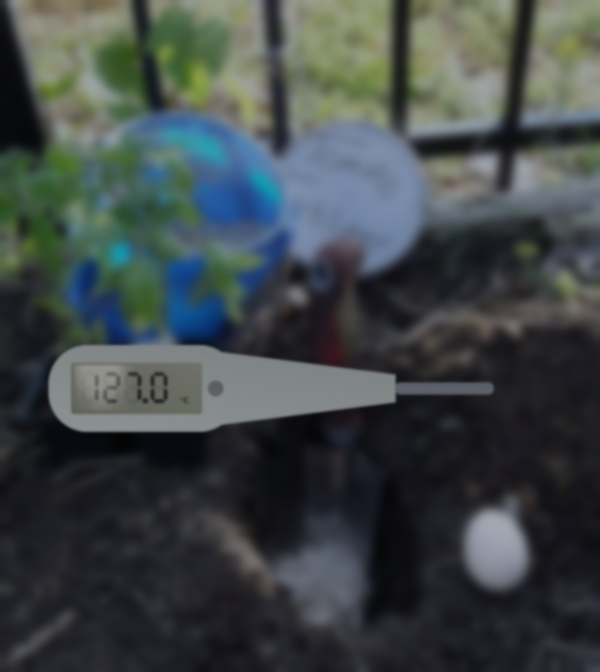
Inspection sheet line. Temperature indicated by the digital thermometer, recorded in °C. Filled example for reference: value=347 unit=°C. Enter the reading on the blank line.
value=127.0 unit=°C
